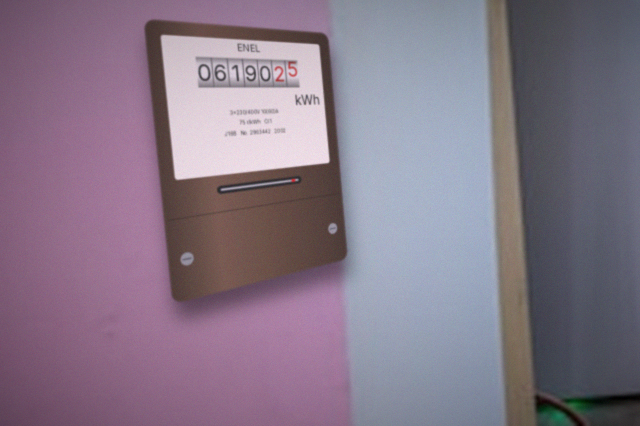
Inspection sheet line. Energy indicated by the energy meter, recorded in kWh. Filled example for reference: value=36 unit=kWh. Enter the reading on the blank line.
value=6190.25 unit=kWh
